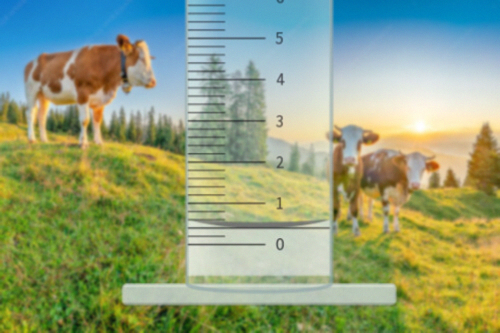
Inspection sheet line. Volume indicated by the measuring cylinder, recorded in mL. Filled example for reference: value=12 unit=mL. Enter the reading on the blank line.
value=0.4 unit=mL
